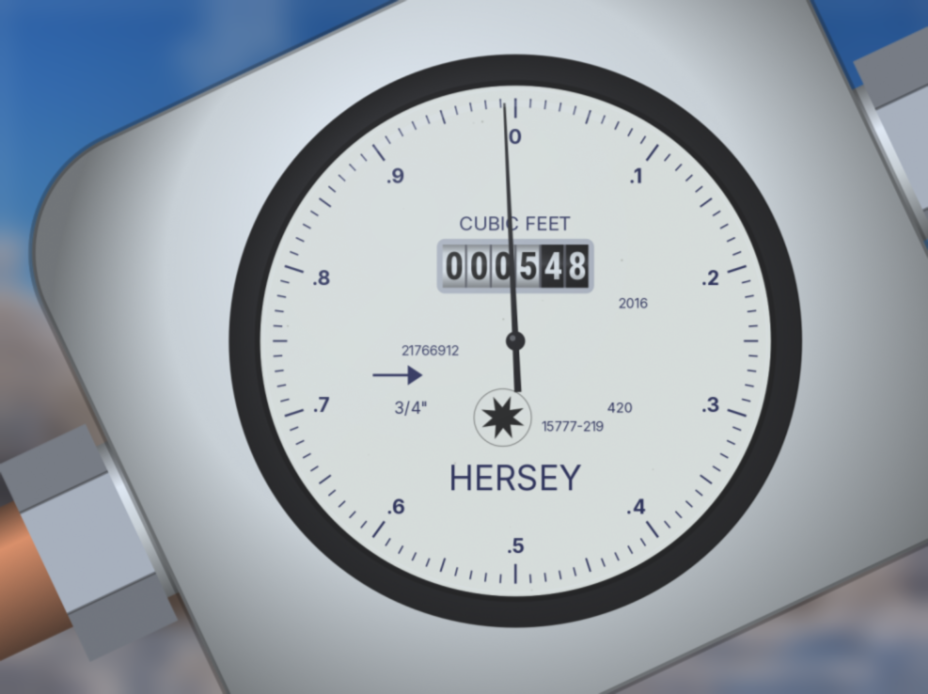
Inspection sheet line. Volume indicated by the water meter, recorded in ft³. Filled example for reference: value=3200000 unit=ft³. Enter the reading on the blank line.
value=547.99 unit=ft³
